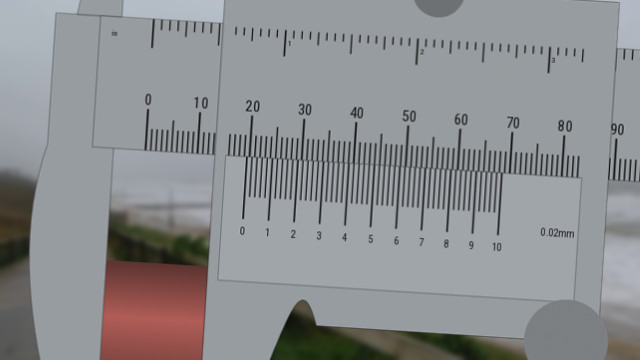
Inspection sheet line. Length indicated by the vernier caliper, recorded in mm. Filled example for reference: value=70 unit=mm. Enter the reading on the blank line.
value=19.5 unit=mm
